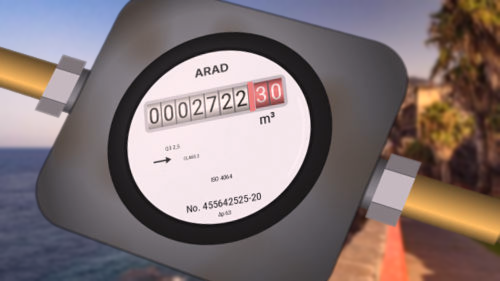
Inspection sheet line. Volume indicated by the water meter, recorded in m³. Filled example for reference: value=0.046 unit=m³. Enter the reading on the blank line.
value=2722.30 unit=m³
